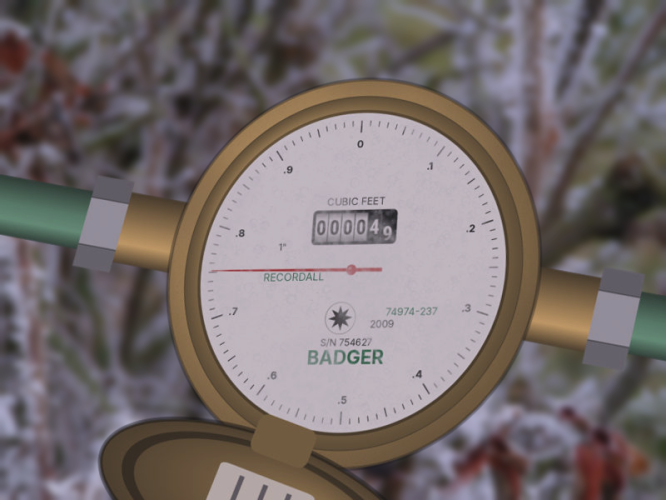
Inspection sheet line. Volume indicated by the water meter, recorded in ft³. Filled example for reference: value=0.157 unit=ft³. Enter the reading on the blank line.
value=48.75 unit=ft³
